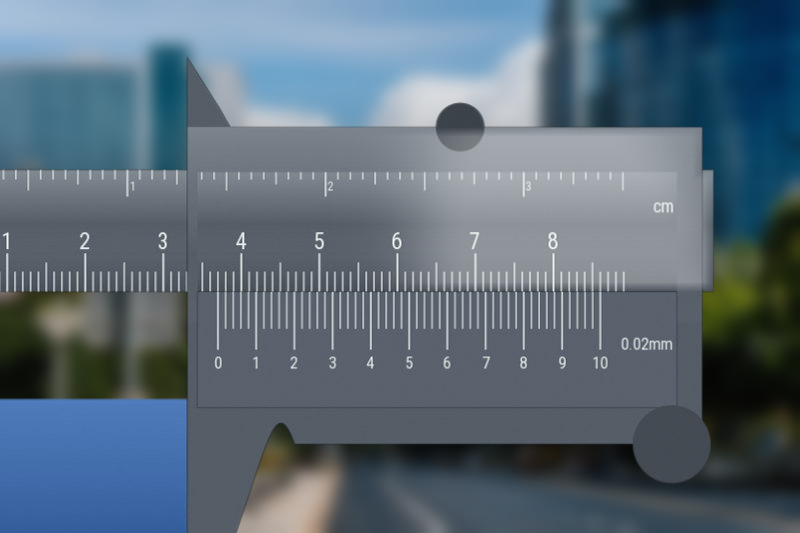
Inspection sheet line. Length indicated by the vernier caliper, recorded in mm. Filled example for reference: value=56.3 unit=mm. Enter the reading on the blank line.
value=37.0 unit=mm
